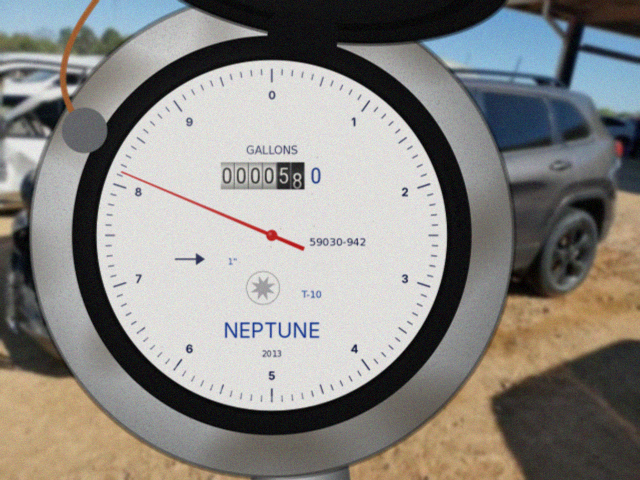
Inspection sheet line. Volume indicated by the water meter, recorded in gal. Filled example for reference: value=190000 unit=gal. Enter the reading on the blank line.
value=578.1 unit=gal
